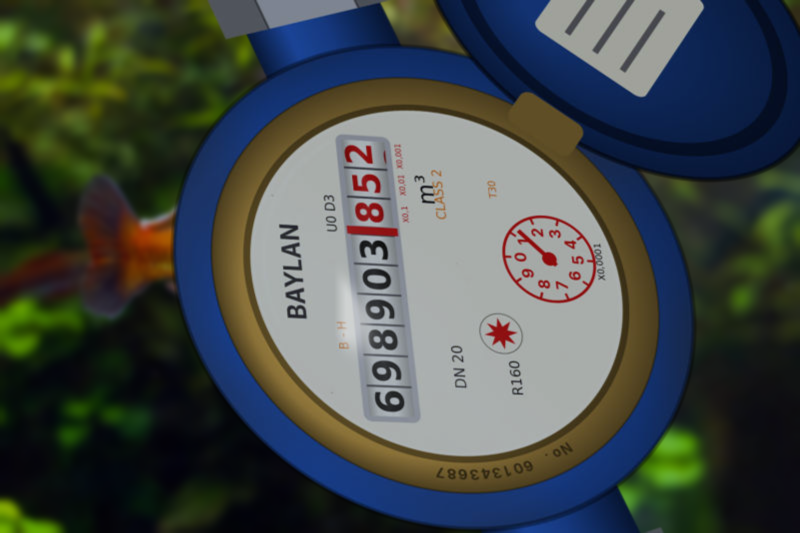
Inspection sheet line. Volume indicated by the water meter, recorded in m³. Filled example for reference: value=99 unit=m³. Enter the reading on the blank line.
value=698903.8521 unit=m³
